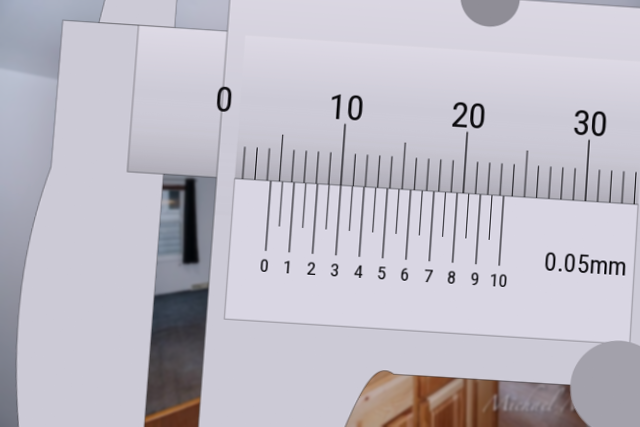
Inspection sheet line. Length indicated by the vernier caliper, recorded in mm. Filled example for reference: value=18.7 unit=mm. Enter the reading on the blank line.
value=4.3 unit=mm
